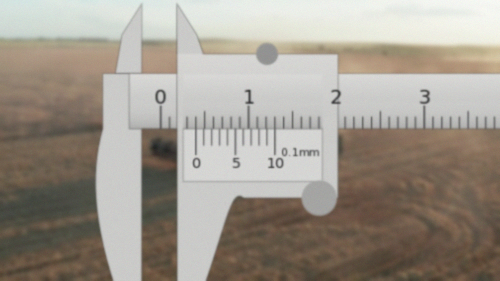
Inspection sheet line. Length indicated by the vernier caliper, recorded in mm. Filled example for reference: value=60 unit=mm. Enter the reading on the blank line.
value=4.0 unit=mm
